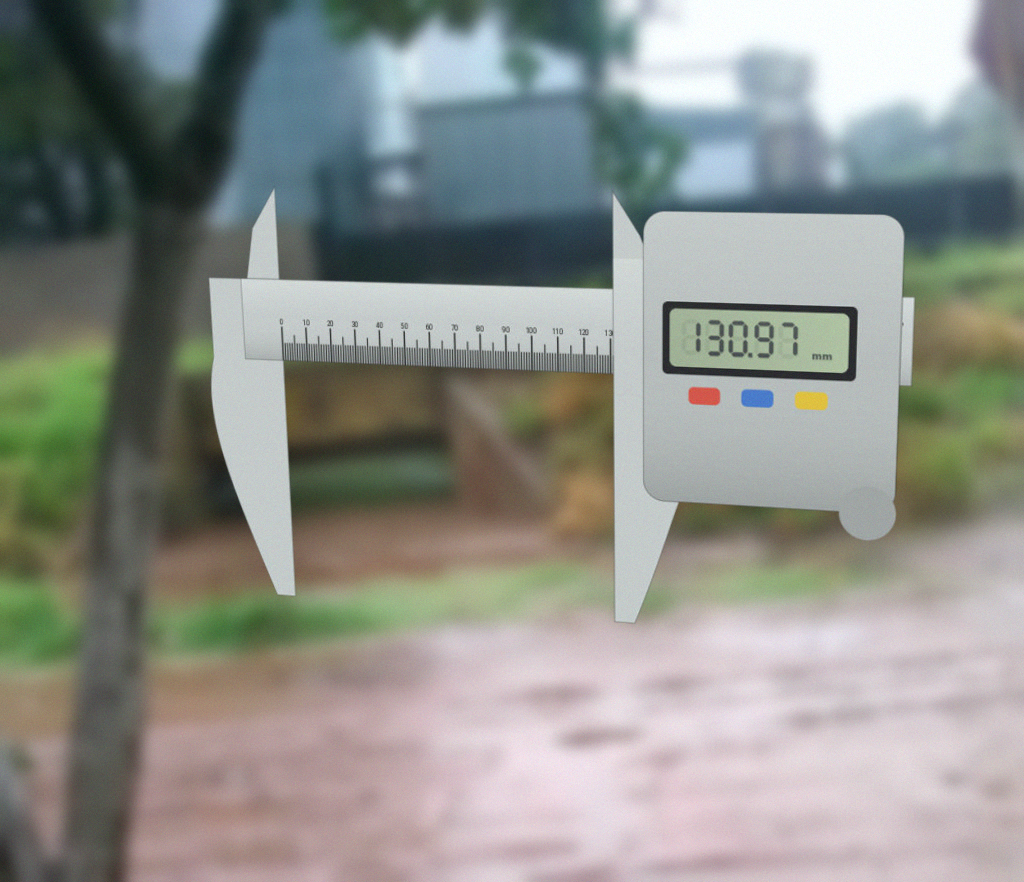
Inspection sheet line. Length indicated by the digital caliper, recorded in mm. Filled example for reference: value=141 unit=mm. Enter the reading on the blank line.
value=130.97 unit=mm
